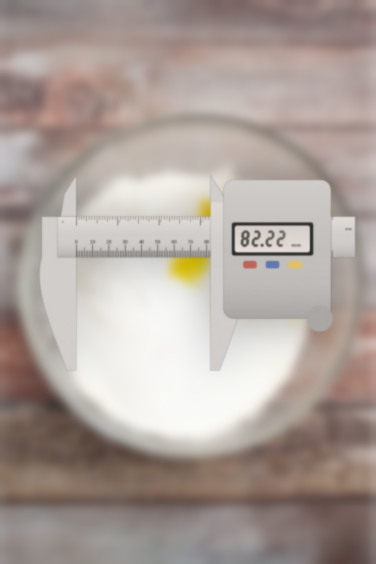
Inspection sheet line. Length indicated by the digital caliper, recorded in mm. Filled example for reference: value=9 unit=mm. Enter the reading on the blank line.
value=82.22 unit=mm
